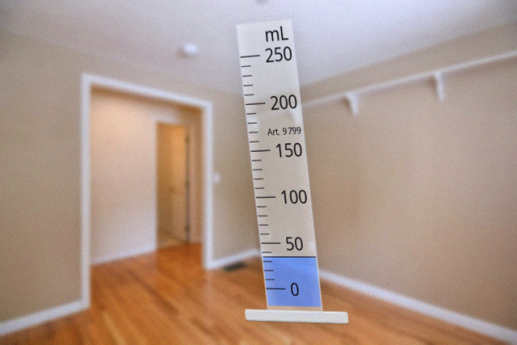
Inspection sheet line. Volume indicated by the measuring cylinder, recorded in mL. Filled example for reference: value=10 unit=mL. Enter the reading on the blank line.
value=35 unit=mL
